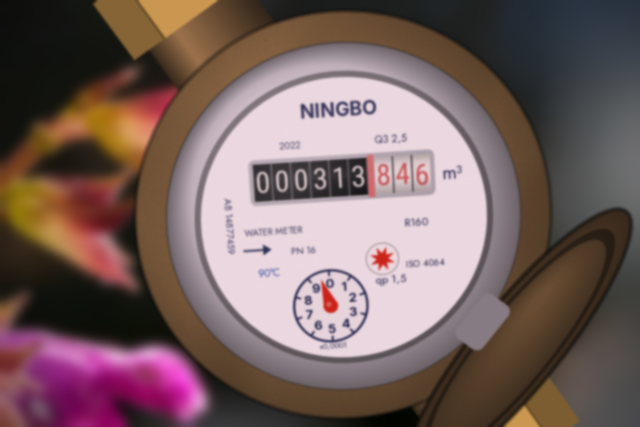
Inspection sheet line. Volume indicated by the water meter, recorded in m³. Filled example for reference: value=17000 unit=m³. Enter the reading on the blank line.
value=313.8459 unit=m³
